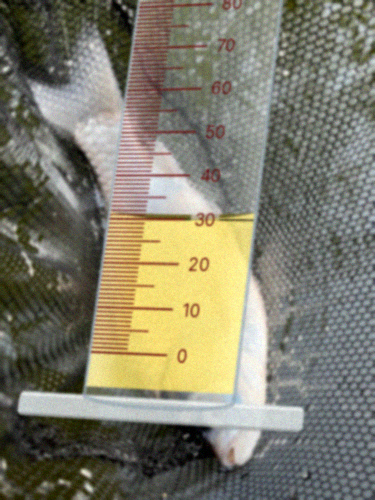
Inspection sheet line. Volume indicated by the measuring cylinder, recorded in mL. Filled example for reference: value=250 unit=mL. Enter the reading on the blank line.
value=30 unit=mL
